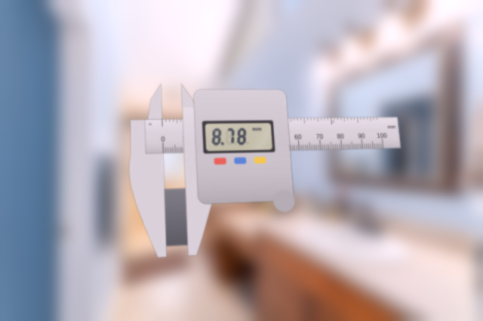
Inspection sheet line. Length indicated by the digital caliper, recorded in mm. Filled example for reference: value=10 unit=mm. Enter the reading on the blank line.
value=8.78 unit=mm
